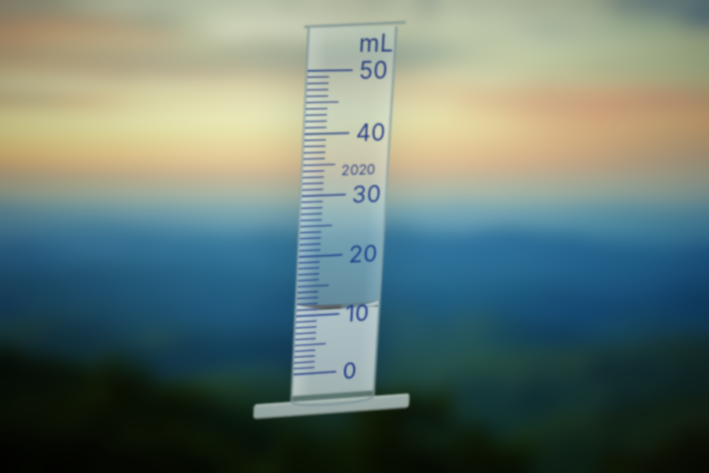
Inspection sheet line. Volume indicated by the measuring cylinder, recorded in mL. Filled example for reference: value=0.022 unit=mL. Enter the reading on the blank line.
value=11 unit=mL
